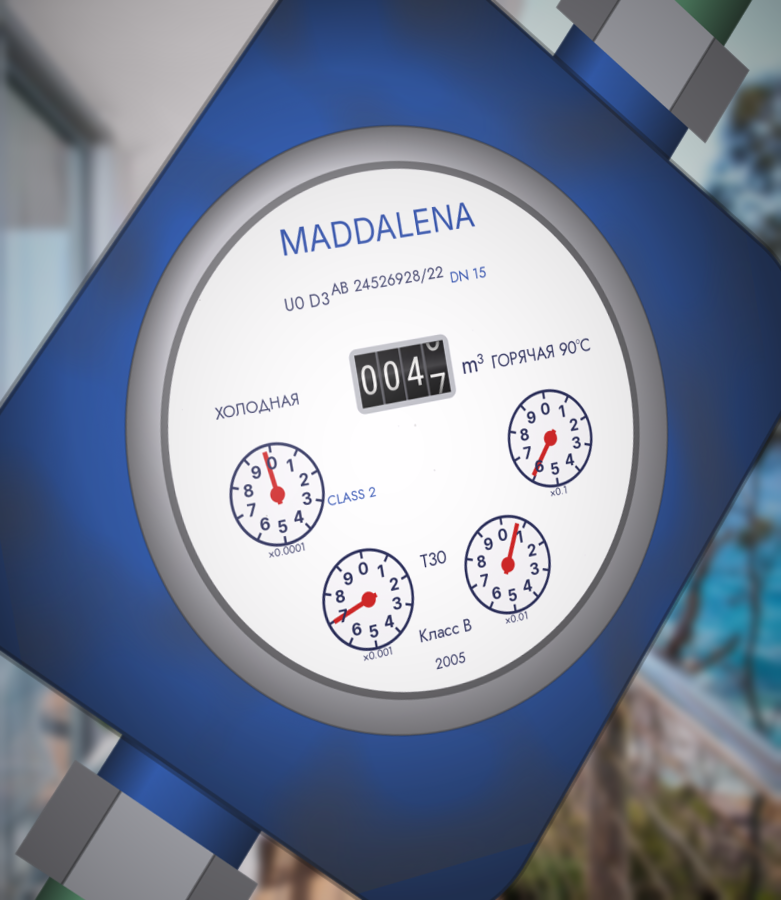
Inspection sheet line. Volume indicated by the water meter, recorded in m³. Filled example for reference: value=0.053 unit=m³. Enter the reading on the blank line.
value=46.6069 unit=m³
